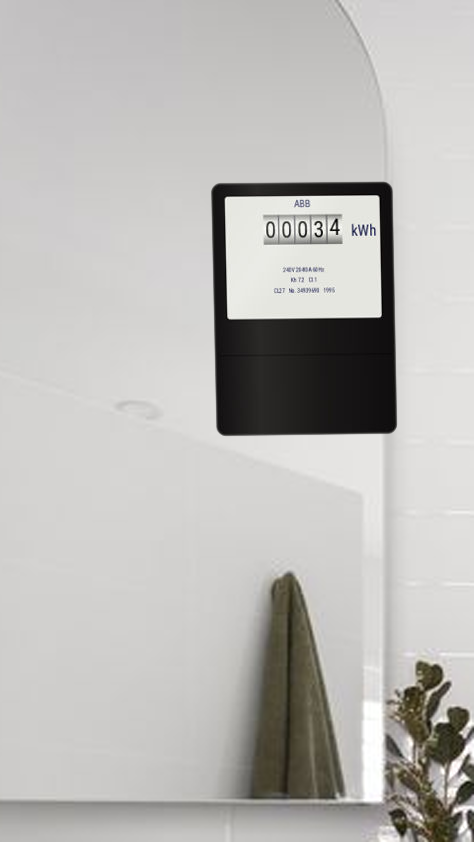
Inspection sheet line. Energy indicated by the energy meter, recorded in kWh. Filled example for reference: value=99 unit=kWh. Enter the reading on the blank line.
value=34 unit=kWh
